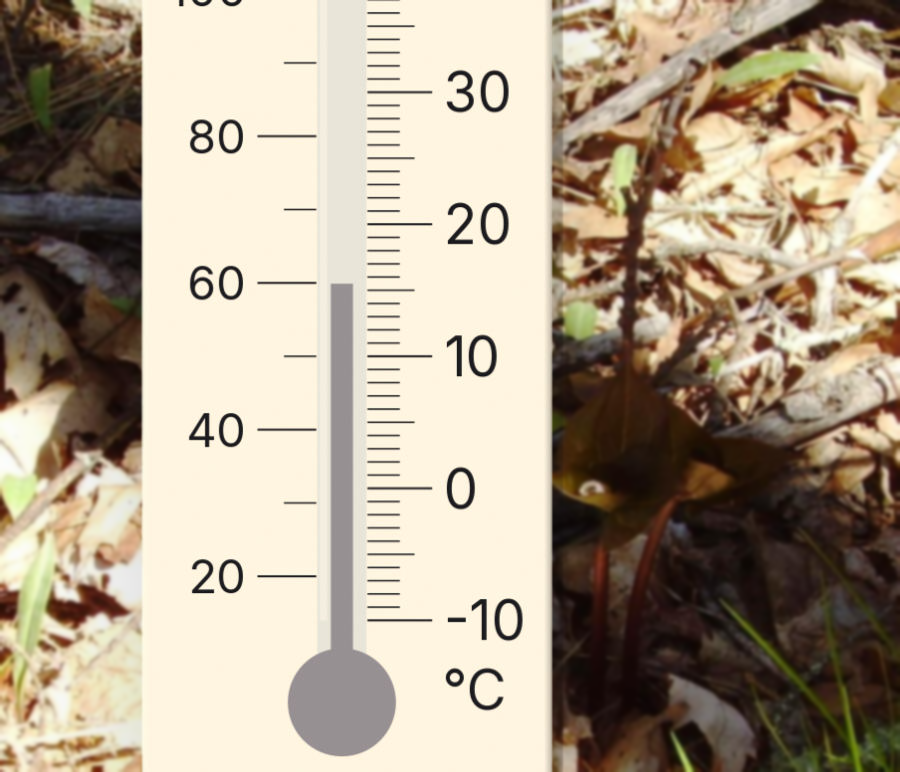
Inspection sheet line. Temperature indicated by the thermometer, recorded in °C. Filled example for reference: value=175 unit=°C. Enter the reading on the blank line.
value=15.5 unit=°C
